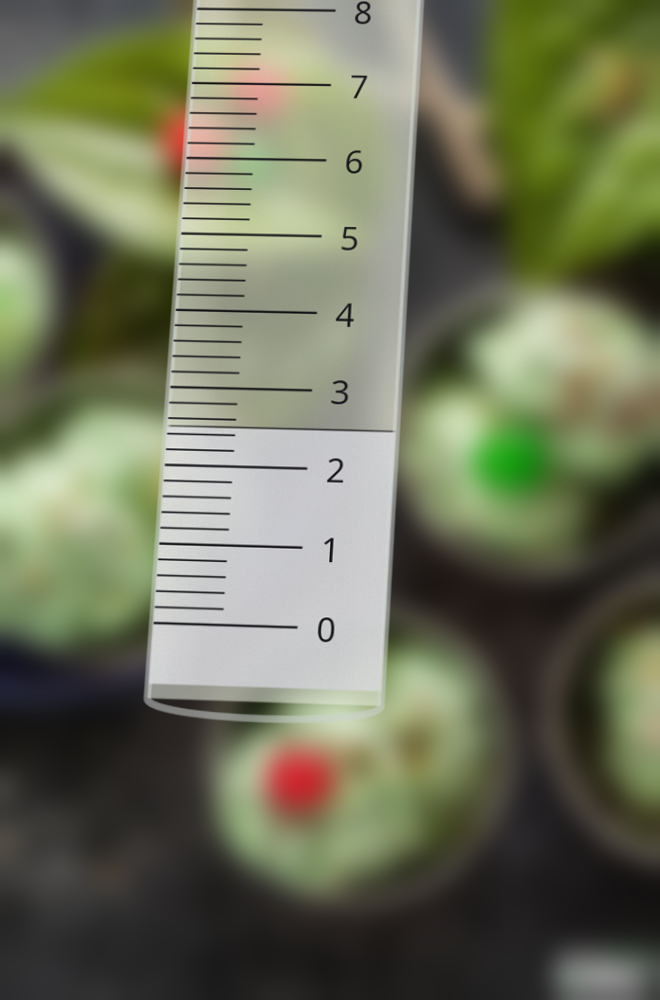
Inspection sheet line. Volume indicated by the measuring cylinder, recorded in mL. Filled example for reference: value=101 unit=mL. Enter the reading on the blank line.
value=2.5 unit=mL
